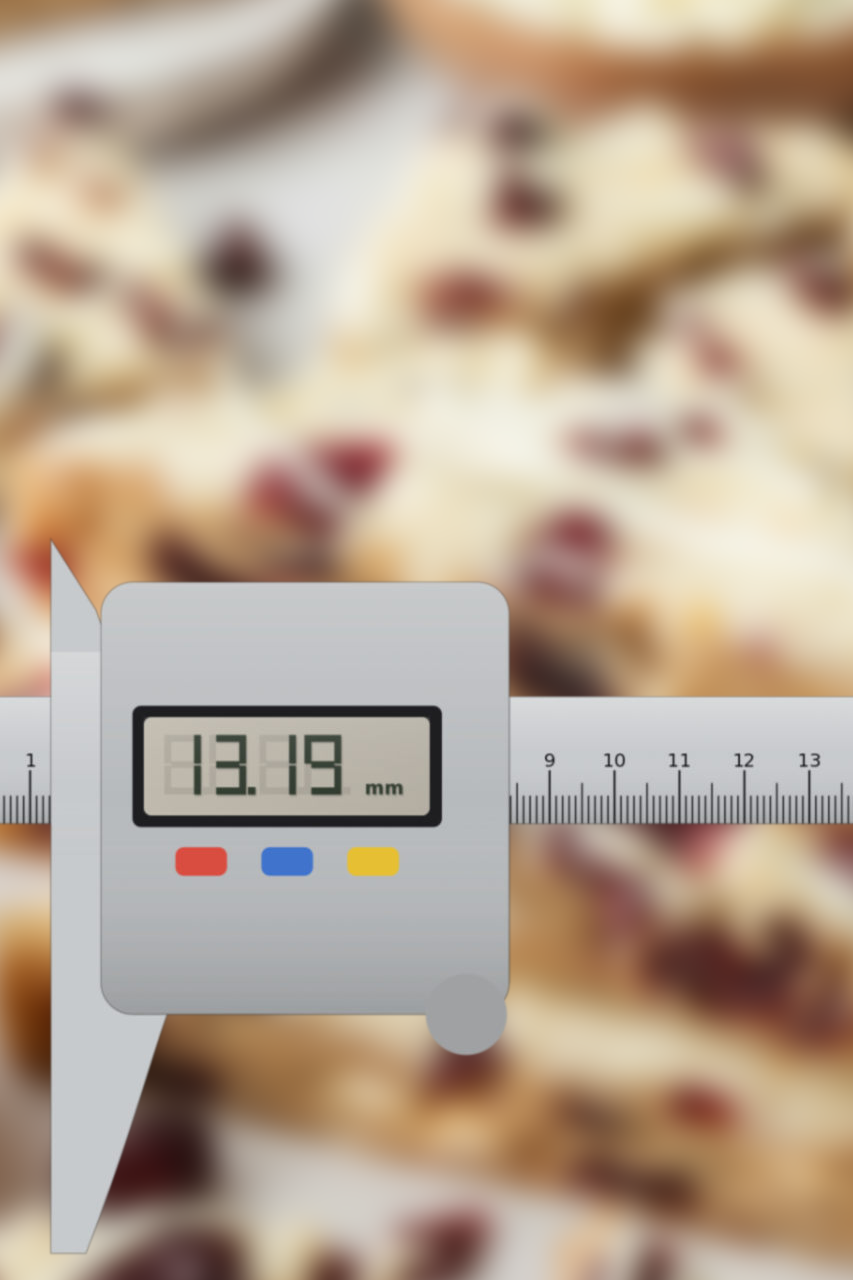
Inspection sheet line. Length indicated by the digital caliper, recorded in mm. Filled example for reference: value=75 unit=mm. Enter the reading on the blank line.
value=13.19 unit=mm
